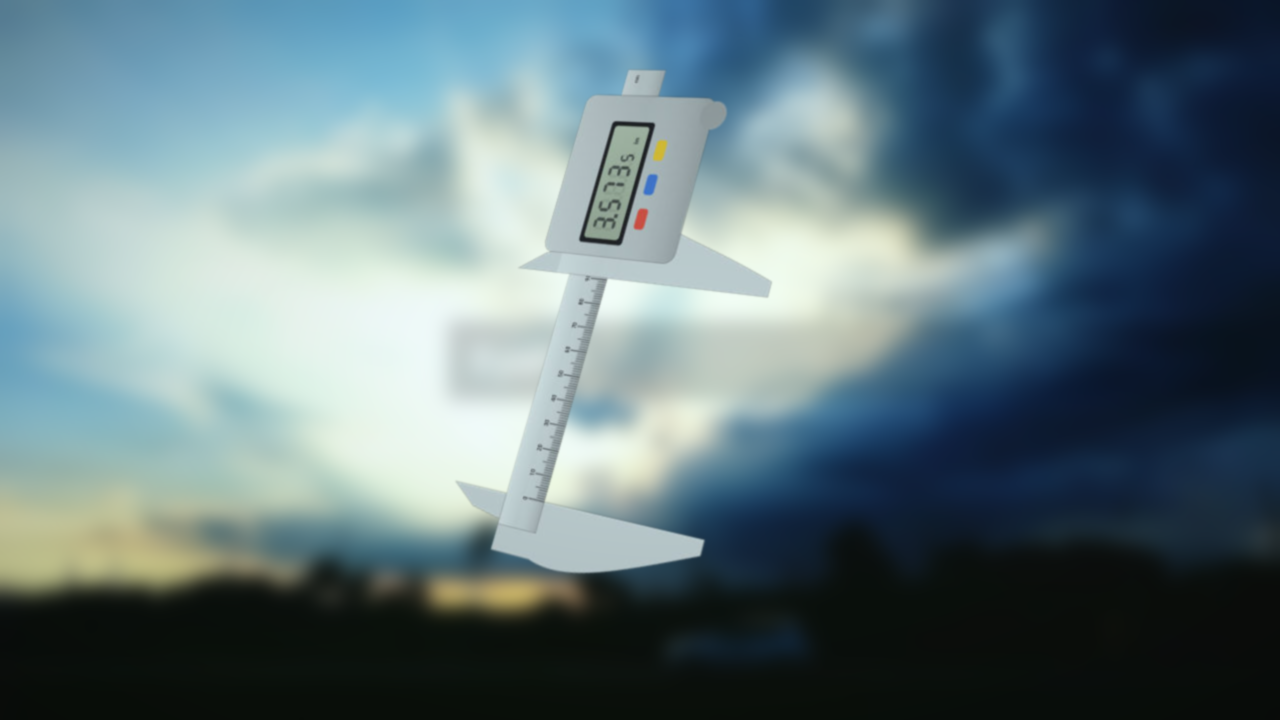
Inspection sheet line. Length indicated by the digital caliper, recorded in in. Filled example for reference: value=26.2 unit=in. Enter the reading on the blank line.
value=3.5735 unit=in
